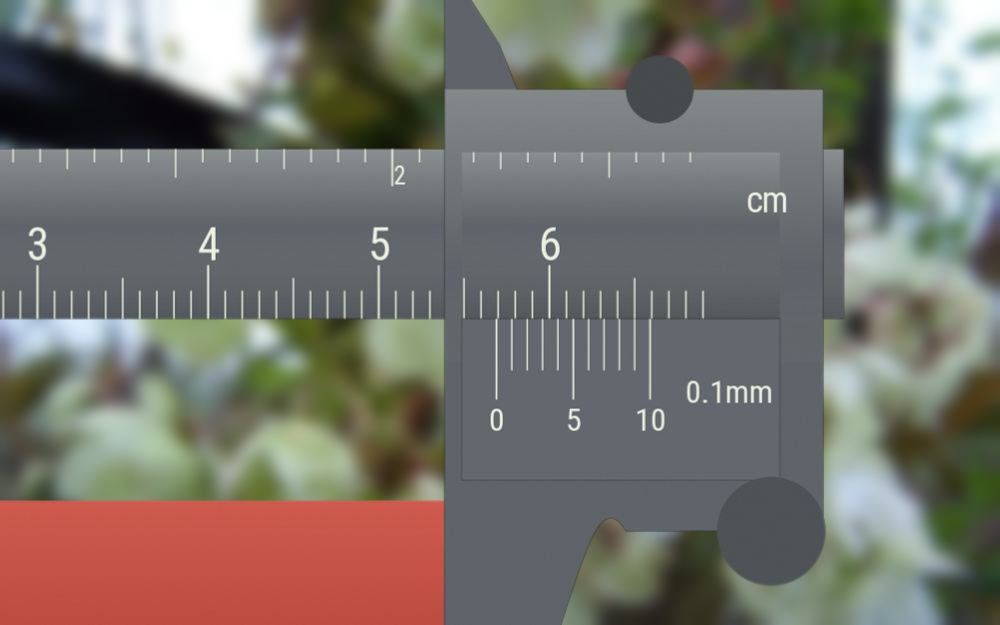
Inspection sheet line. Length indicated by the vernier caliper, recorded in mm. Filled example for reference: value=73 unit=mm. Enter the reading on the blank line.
value=56.9 unit=mm
